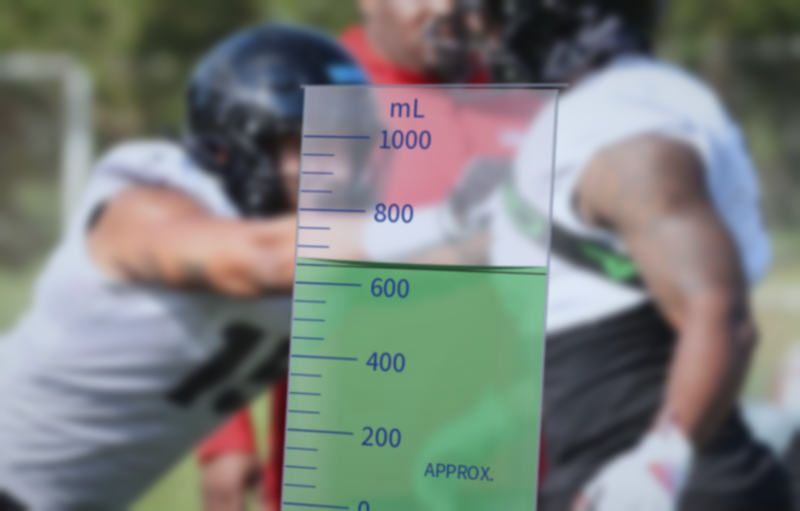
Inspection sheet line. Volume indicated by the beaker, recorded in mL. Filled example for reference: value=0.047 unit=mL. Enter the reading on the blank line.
value=650 unit=mL
